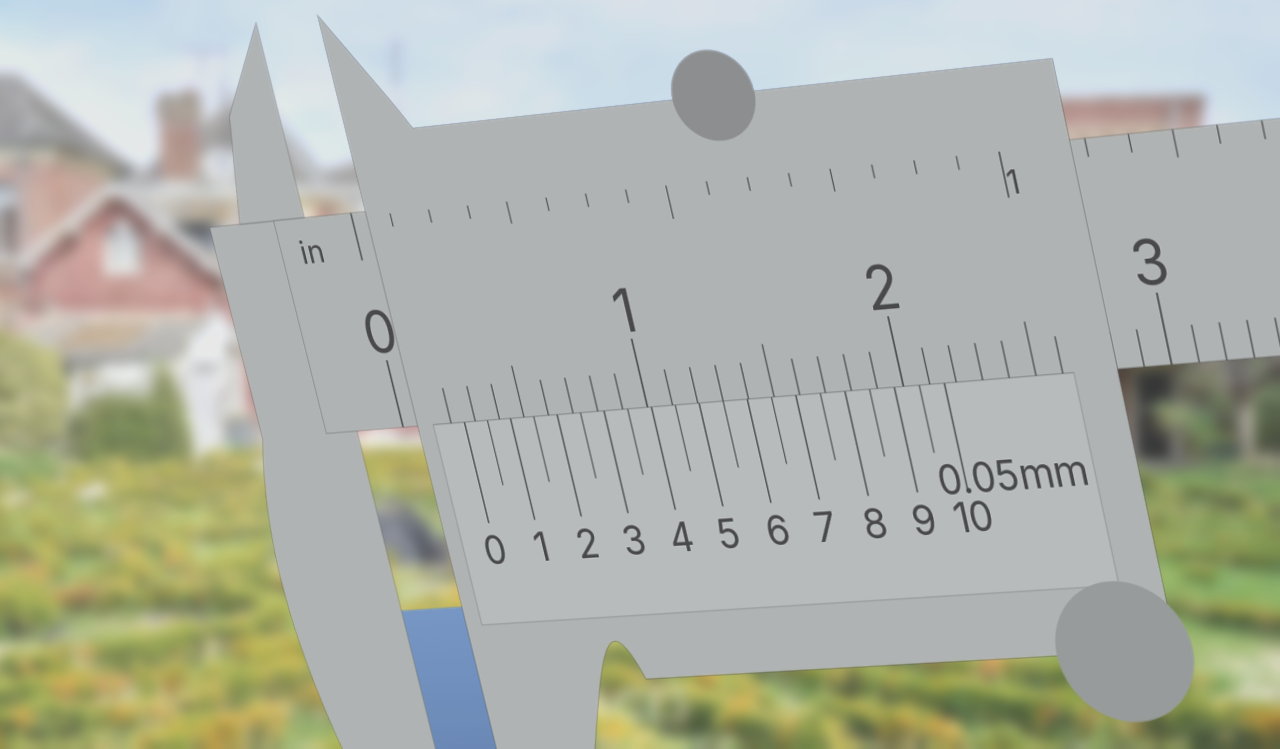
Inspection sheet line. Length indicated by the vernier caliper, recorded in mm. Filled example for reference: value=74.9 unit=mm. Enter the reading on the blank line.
value=2.55 unit=mm
